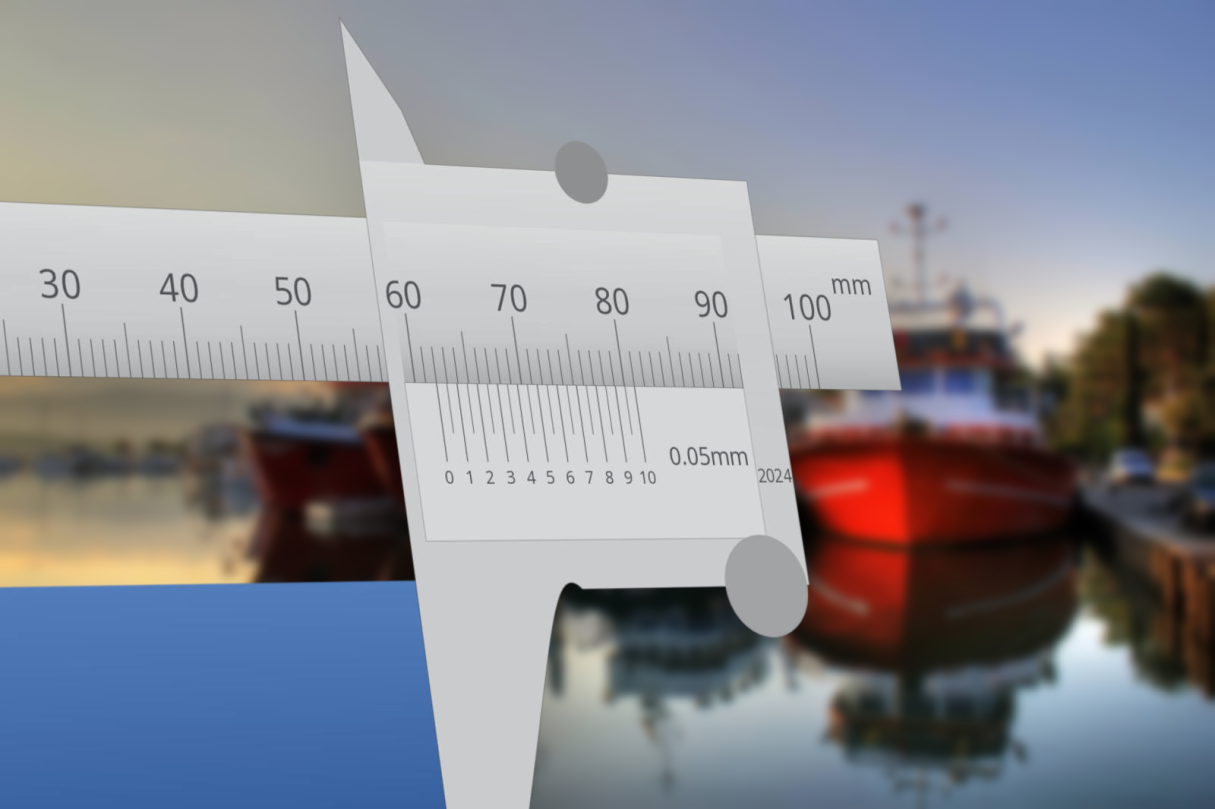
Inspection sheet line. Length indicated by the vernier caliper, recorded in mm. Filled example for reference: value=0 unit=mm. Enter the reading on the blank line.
value=62.0 unit=mm
